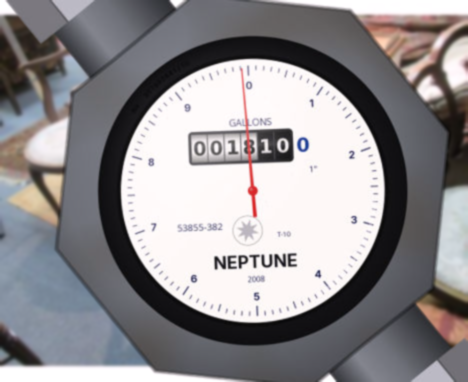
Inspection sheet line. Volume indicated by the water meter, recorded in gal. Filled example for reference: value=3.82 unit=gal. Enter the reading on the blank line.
value=18099.9 unit=gal
